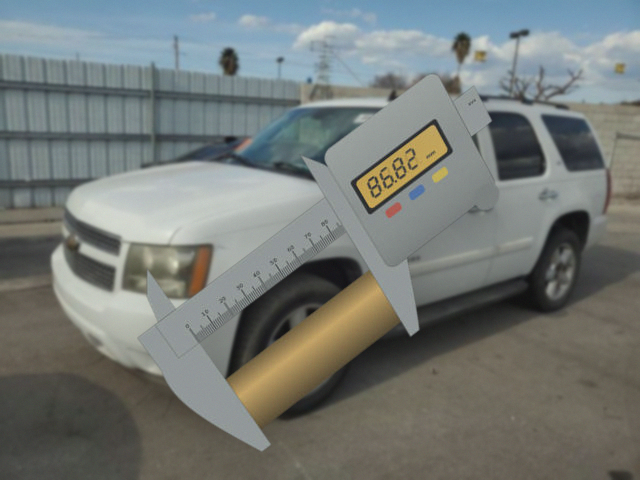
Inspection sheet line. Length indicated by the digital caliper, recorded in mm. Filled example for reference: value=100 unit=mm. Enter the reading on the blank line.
value=86.82 unit=mm
